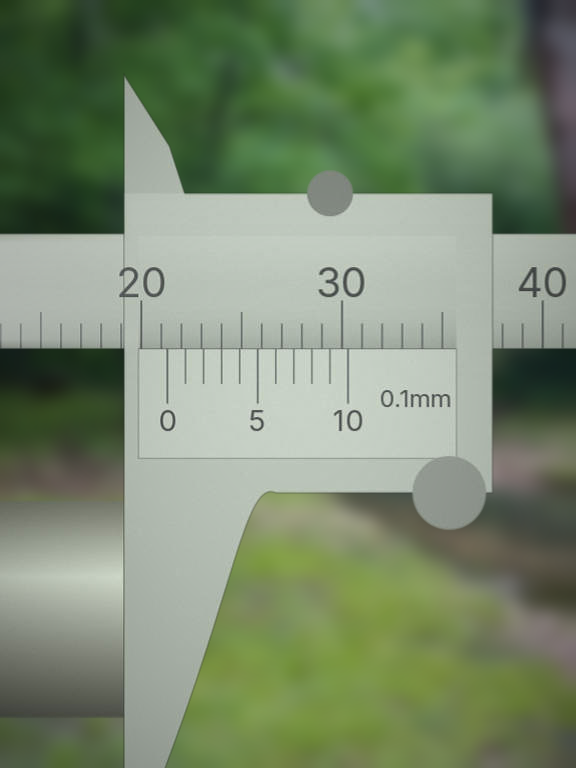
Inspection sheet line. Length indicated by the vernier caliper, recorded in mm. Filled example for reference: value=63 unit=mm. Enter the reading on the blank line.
value=21.3 unit=mm
